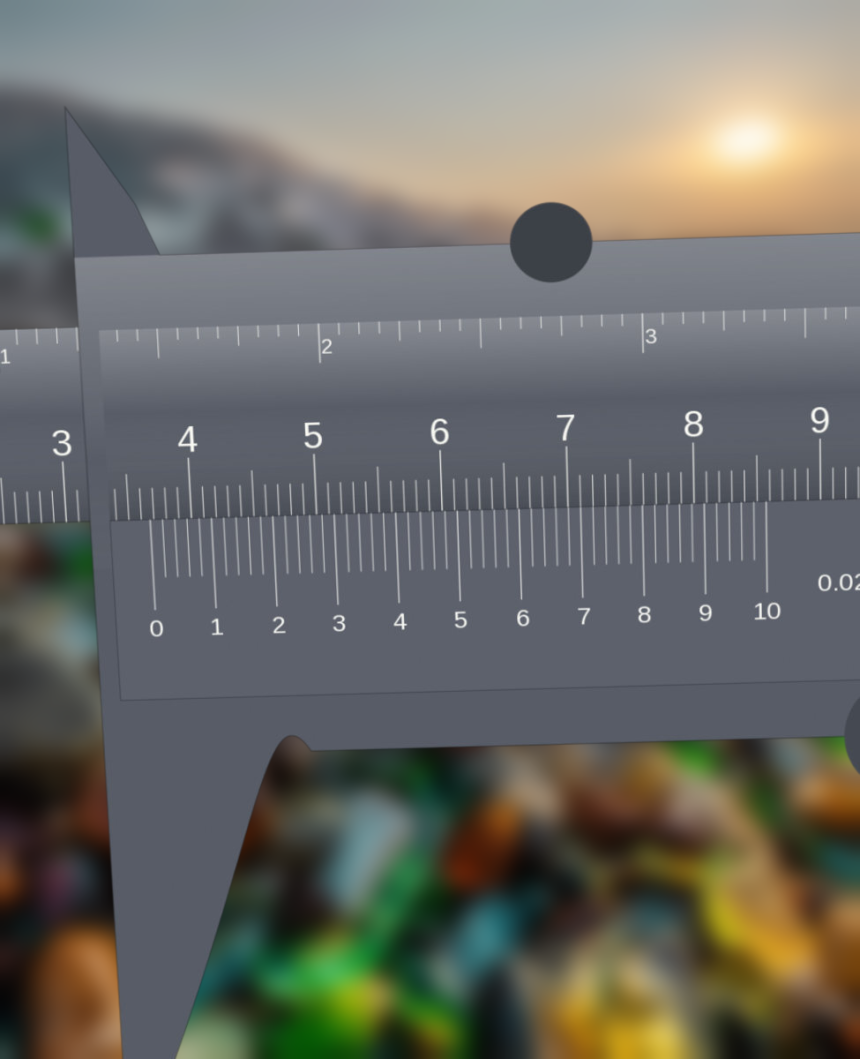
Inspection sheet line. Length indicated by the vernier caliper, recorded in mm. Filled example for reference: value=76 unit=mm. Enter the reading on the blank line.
value=36.7 unit=mm
